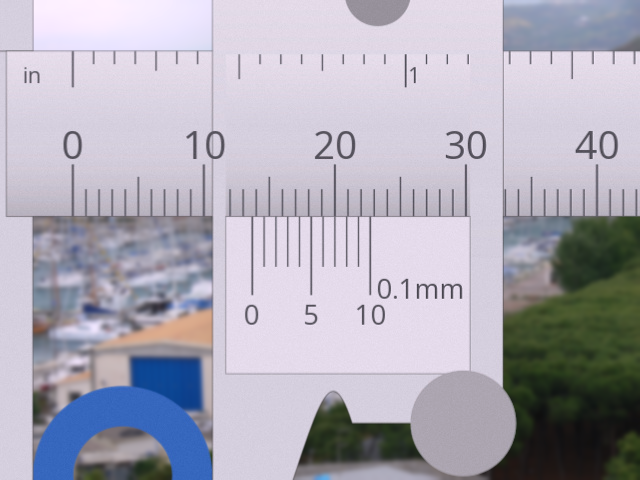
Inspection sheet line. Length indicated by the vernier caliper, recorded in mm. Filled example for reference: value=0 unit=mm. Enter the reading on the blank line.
value=13.7 unit=mm
